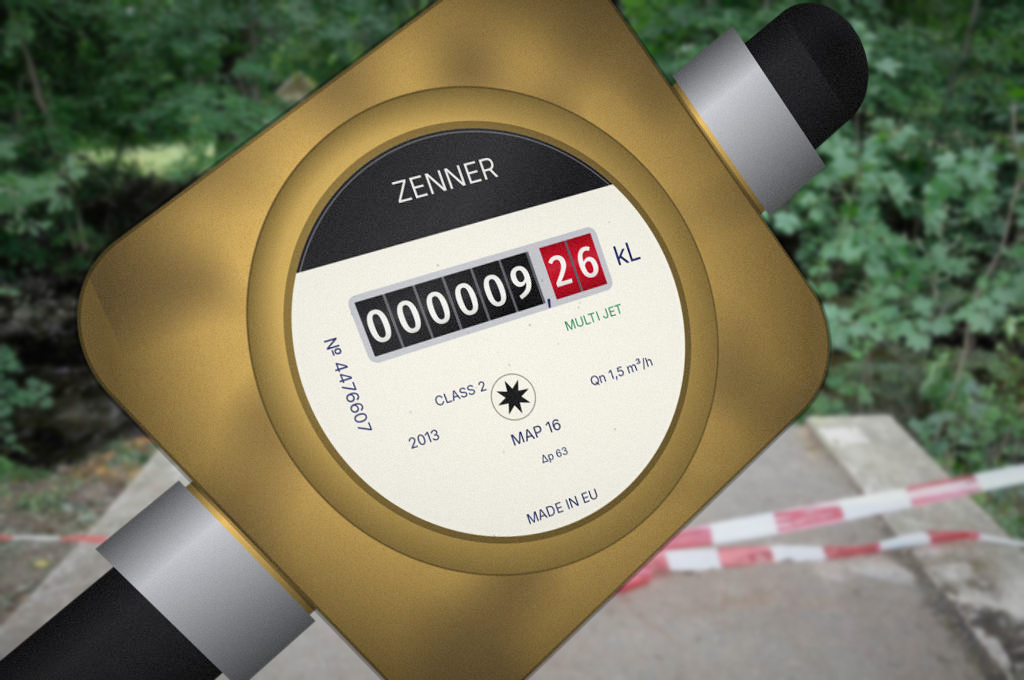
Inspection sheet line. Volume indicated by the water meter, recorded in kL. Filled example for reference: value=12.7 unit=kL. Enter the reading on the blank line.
value=9.26 unit=kL
